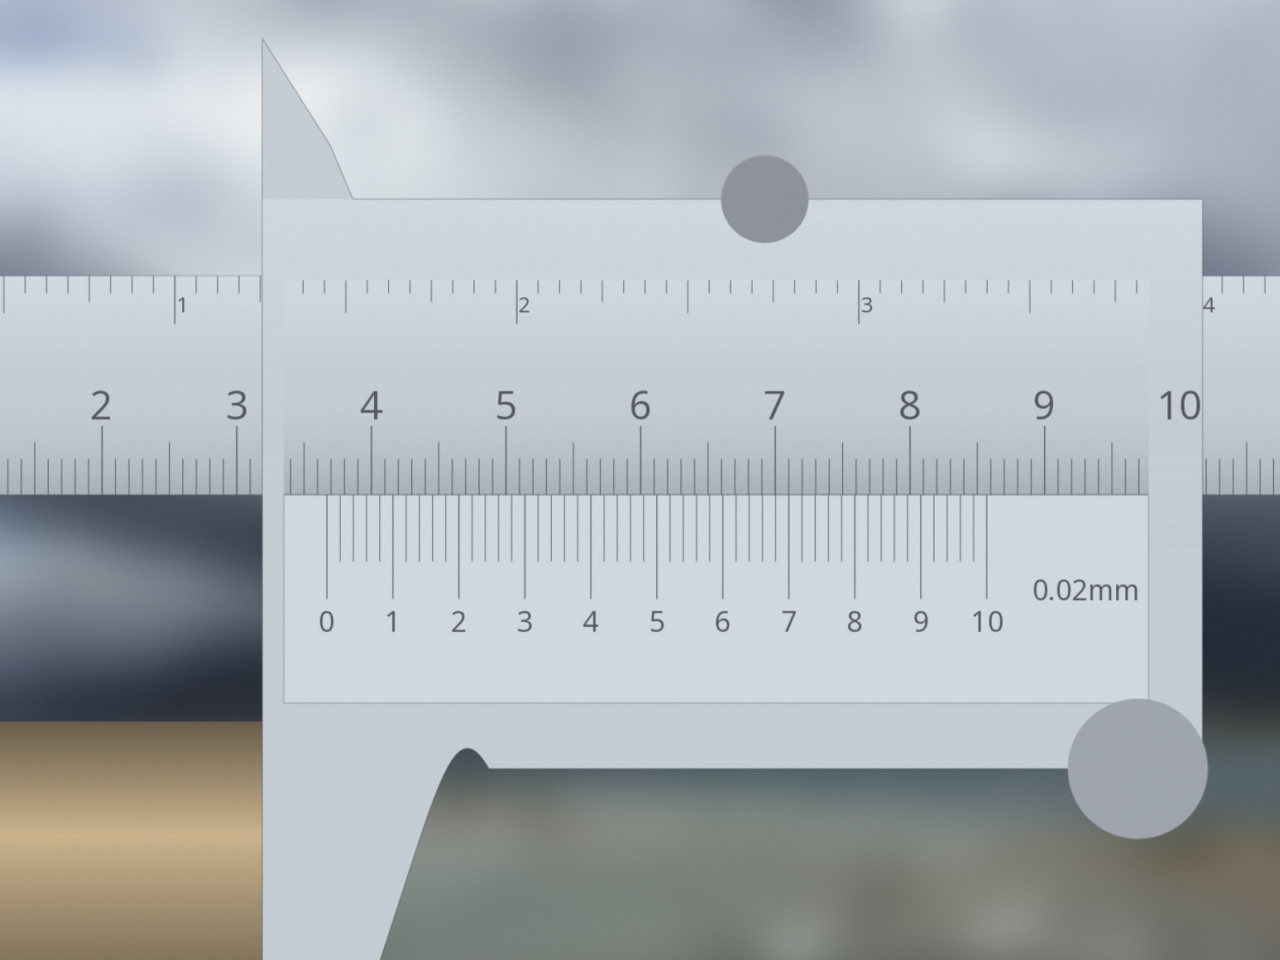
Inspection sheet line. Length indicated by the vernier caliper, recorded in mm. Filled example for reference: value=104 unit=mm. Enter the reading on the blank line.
value=36.7 unit=mm
